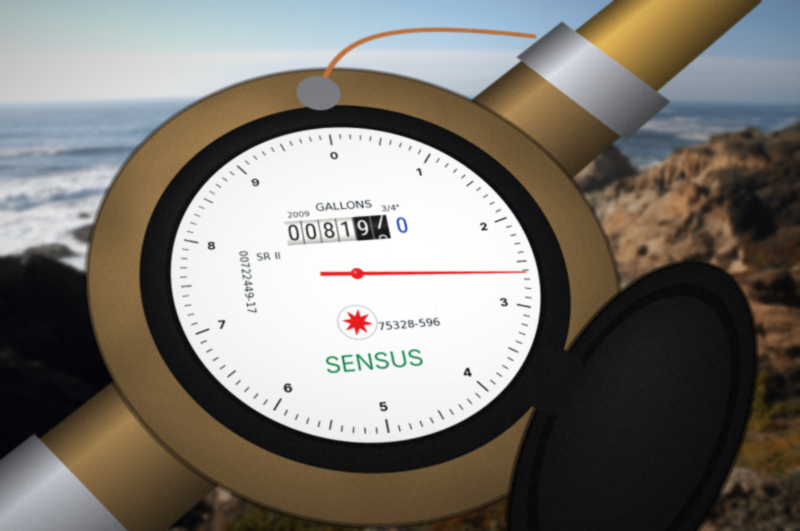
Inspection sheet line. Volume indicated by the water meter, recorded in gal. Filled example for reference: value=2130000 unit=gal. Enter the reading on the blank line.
value=81972.6 unit=gal
